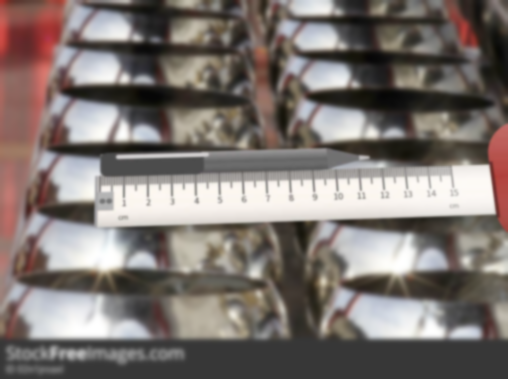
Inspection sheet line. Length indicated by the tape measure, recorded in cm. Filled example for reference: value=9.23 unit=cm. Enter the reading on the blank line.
value=11.5 unit=cm
